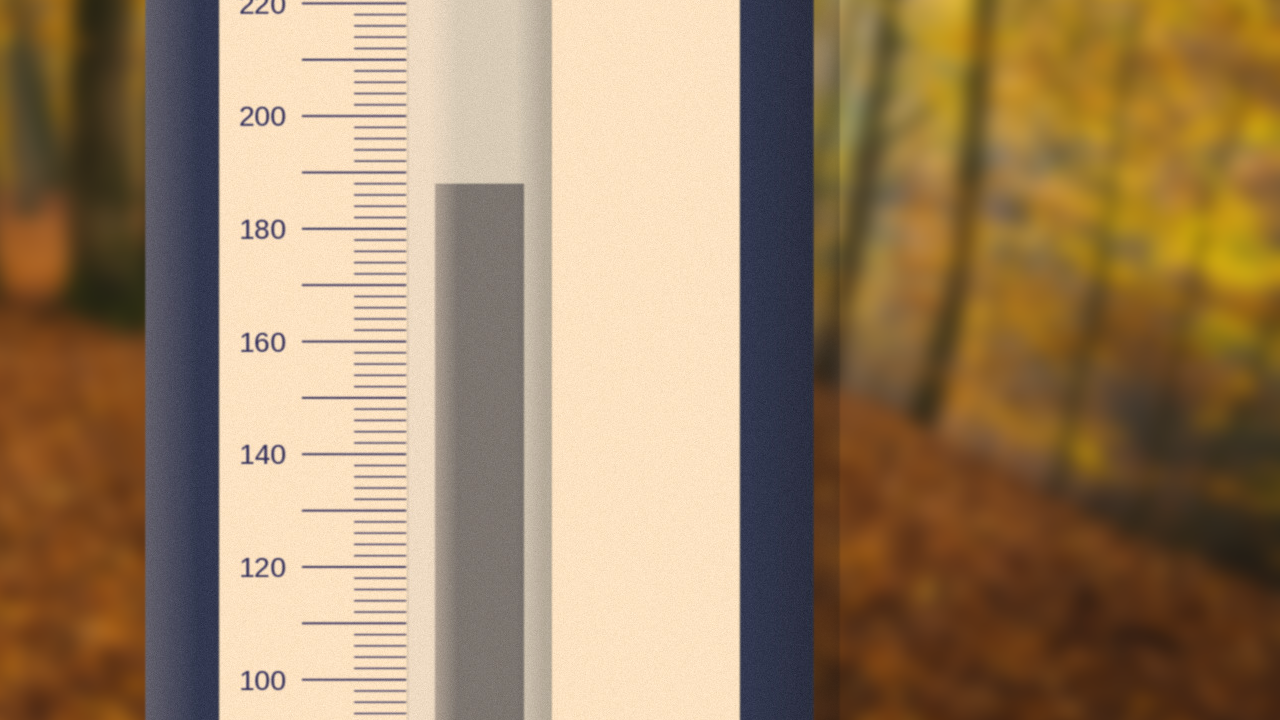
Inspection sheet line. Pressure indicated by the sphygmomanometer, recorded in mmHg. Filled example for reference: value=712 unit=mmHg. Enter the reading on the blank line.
value=188 unit=mmHg
